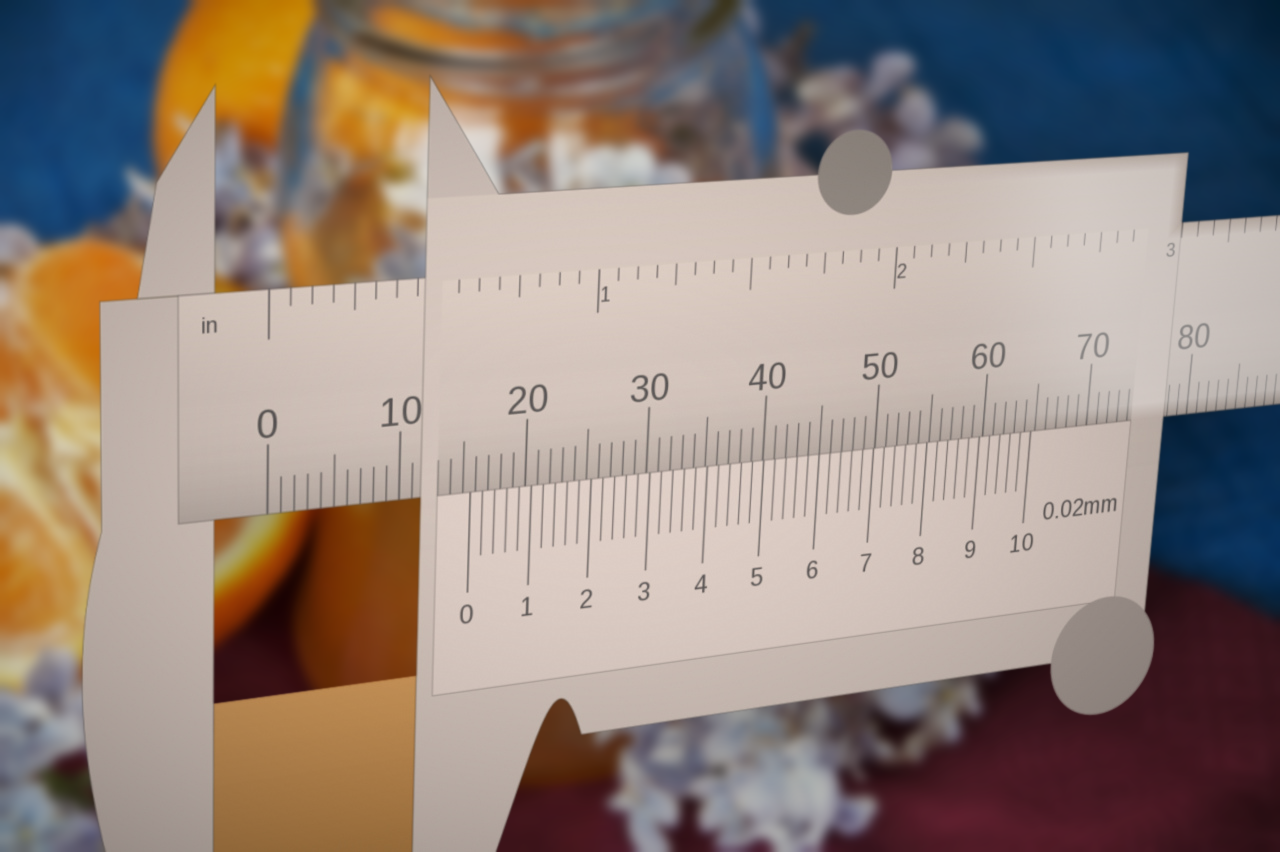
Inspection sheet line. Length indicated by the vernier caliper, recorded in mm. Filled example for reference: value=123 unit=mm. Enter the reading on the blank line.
value=15.6 unit=mm
